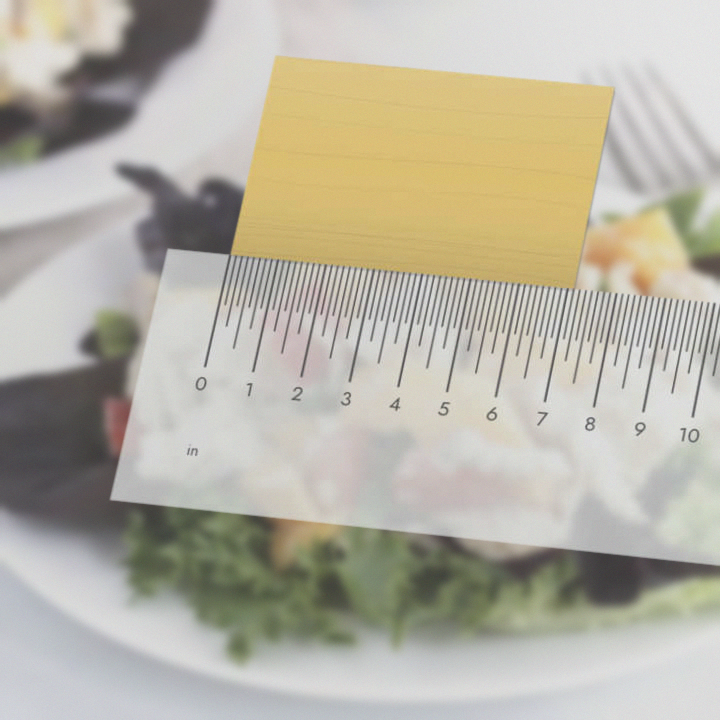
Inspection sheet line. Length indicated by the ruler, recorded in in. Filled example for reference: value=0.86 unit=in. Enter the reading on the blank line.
value=7.125 unit=in
